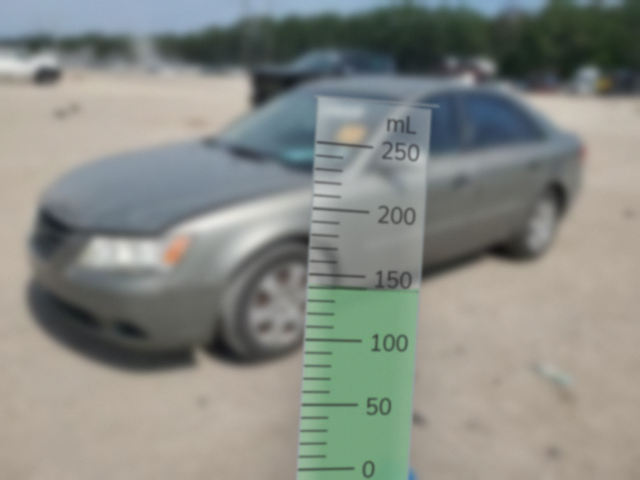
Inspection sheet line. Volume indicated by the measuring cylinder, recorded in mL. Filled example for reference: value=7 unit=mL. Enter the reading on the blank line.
value=140 unit=mL
